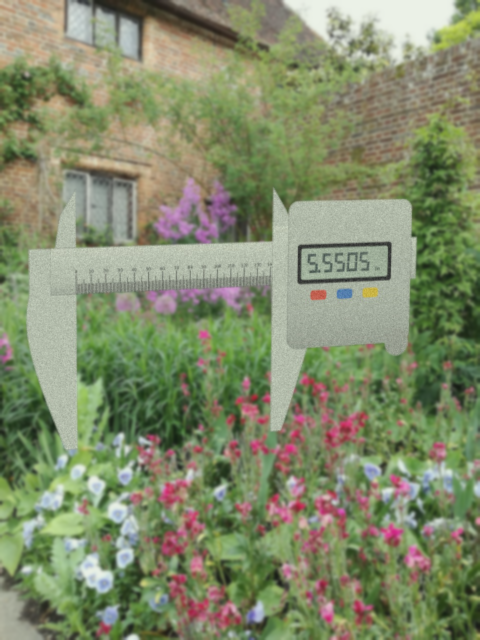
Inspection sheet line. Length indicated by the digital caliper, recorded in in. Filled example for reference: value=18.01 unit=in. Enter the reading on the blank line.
value=5.5505 unit=in
